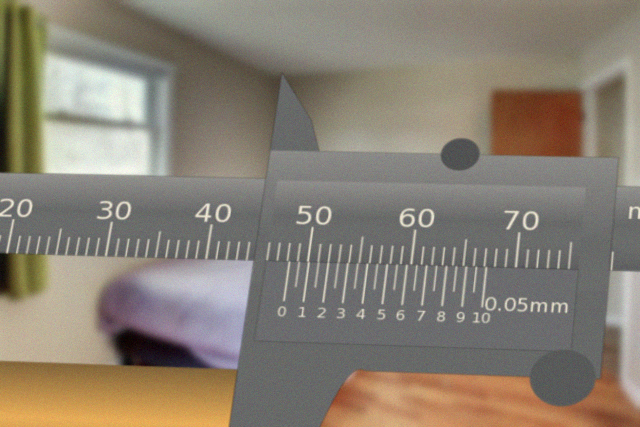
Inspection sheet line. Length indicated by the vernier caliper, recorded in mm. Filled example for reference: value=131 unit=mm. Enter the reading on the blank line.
value=48.2 unit=mm
